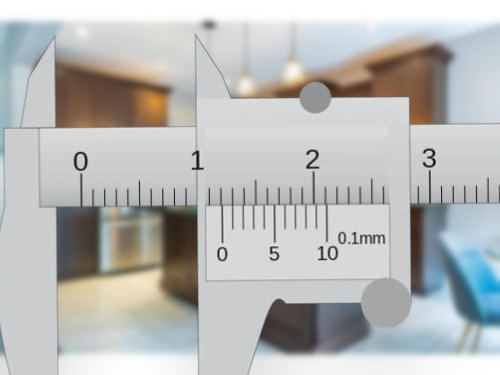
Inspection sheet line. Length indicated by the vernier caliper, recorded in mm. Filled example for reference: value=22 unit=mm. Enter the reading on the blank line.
value=12.1 unit=mm
